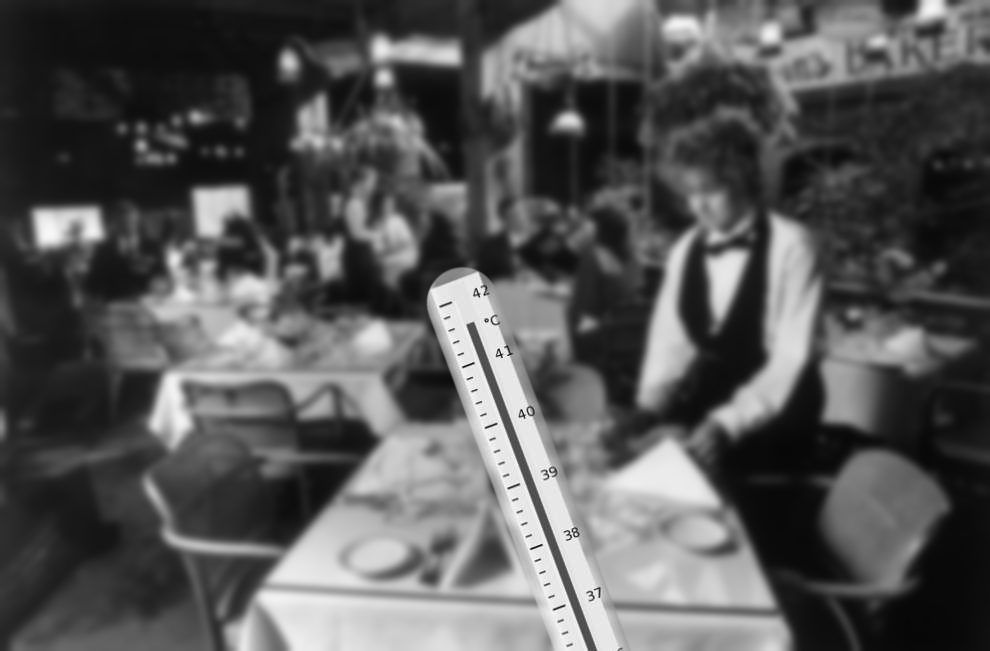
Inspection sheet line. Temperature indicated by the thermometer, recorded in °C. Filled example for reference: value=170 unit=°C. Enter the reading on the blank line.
value=41.6 unit=°C
